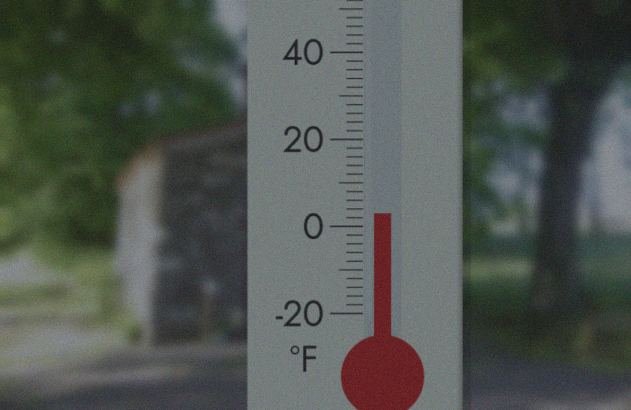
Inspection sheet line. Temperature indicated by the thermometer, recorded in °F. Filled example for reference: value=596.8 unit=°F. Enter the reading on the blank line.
value=3 unit=°F
